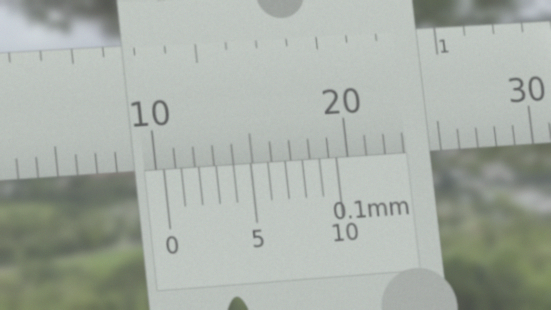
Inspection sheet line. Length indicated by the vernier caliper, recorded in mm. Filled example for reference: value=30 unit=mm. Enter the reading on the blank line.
value=10.4 unit=mm
